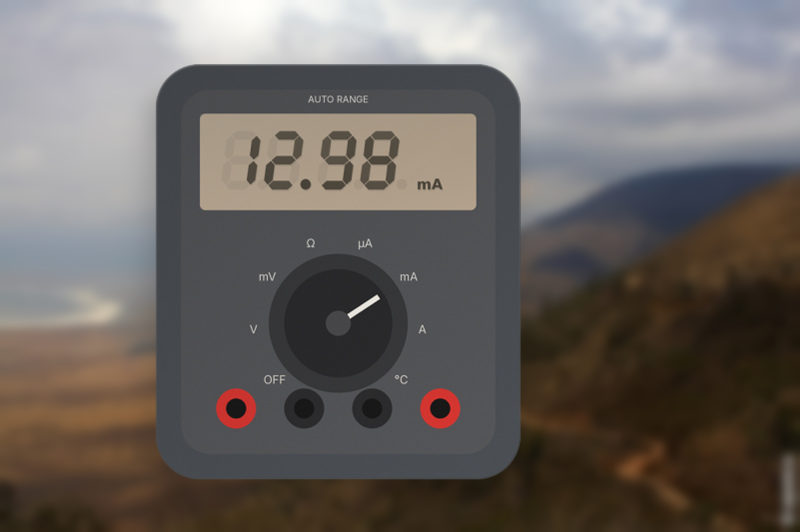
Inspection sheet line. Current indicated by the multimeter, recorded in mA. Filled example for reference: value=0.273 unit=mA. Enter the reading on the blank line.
value=12.98 unit=mA
